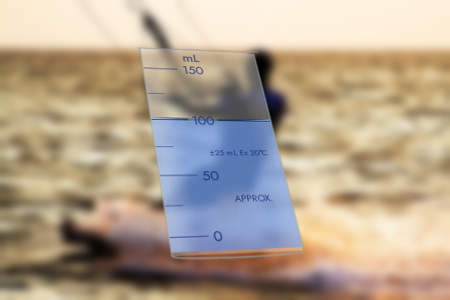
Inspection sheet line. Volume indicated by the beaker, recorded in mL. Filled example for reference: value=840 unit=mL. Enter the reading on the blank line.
value=100 unit=mL
